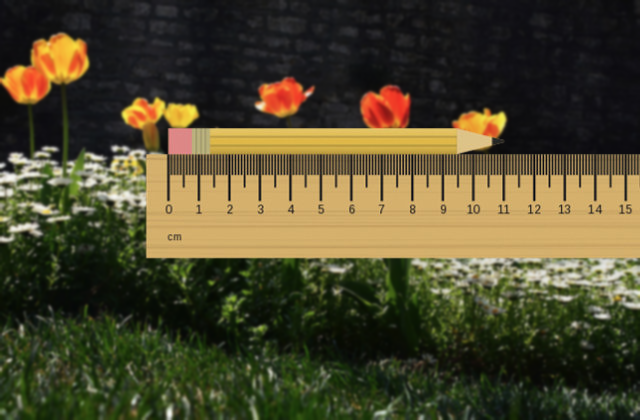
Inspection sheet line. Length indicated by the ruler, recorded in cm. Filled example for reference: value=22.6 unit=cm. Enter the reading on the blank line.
value=11 unit=cm
